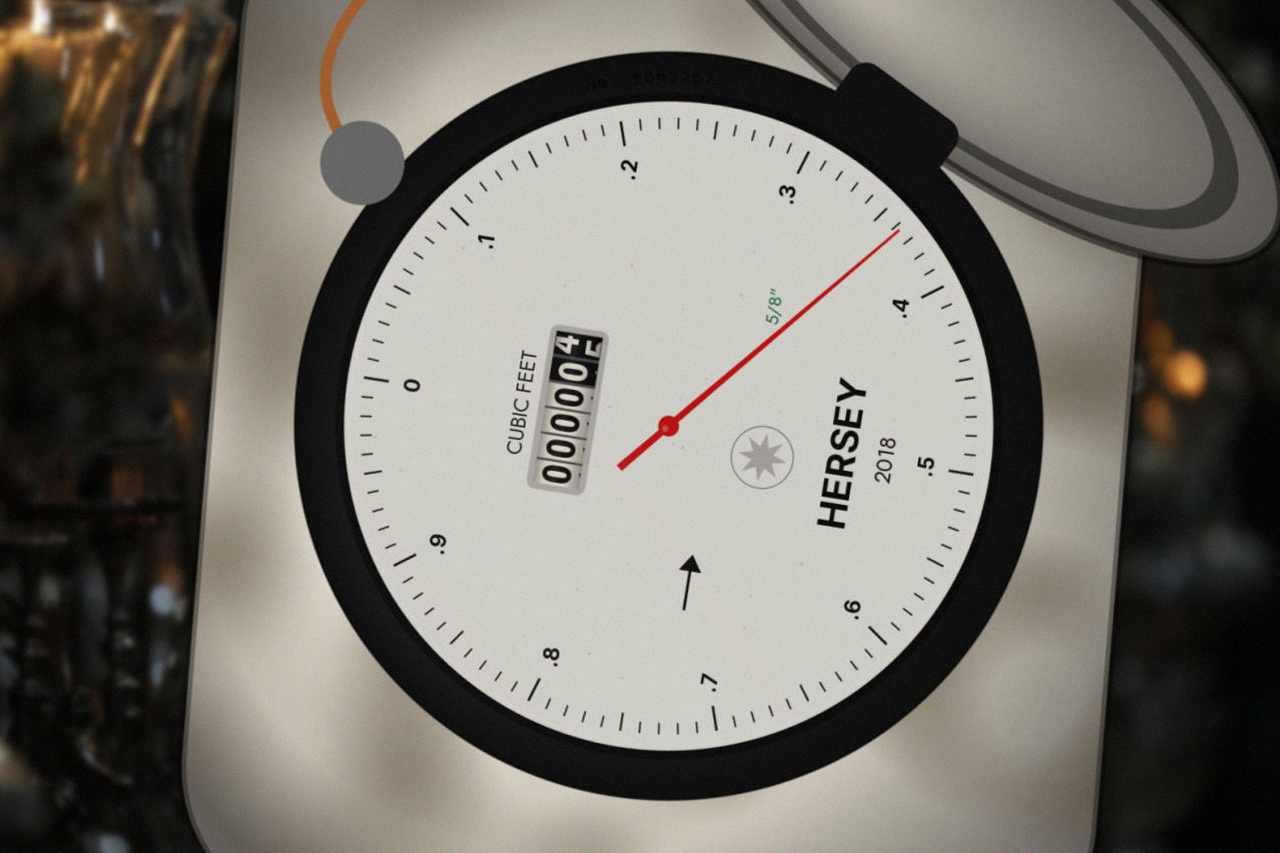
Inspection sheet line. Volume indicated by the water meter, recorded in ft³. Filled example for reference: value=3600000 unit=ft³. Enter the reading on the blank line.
value=4.36 unit=ft³
